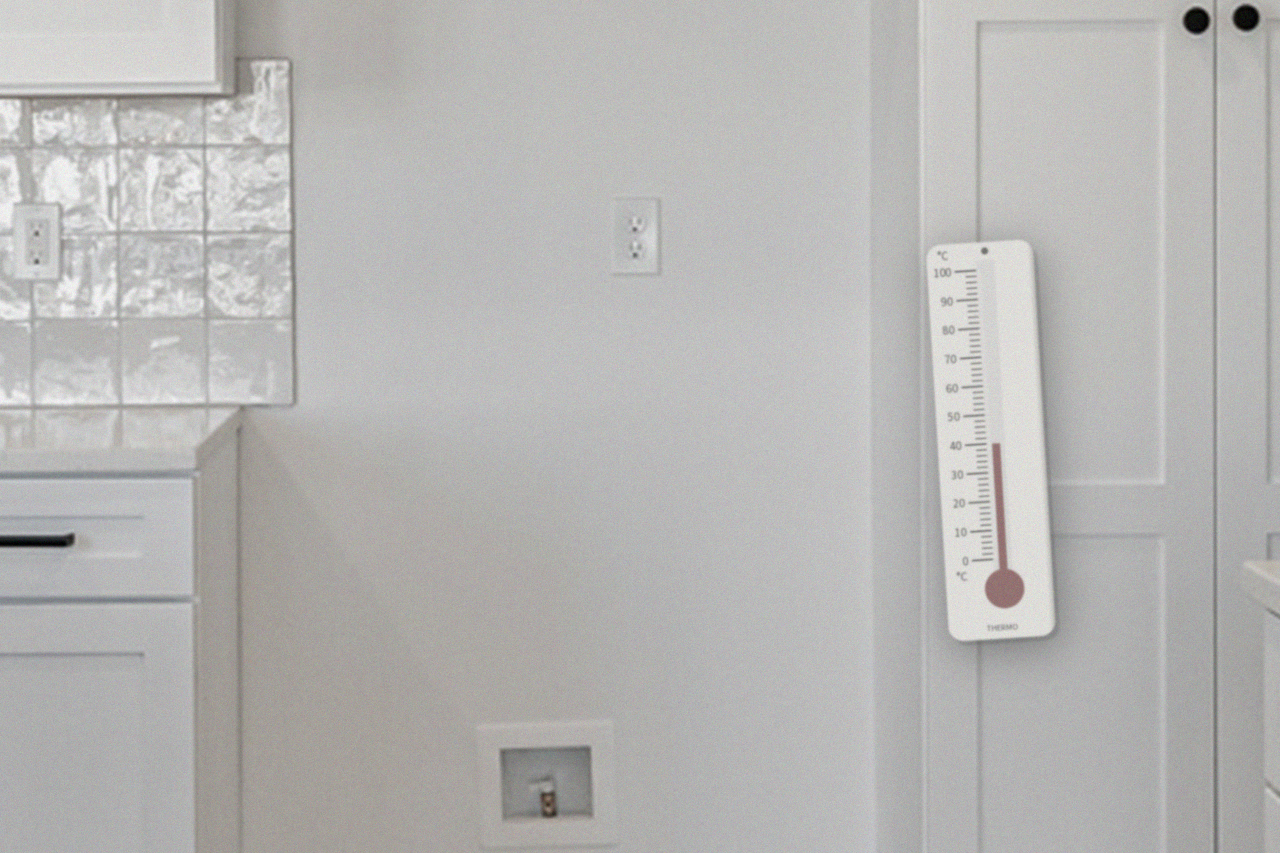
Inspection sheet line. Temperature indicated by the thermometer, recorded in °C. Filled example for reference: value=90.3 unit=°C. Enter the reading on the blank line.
value=40 unit=°C
